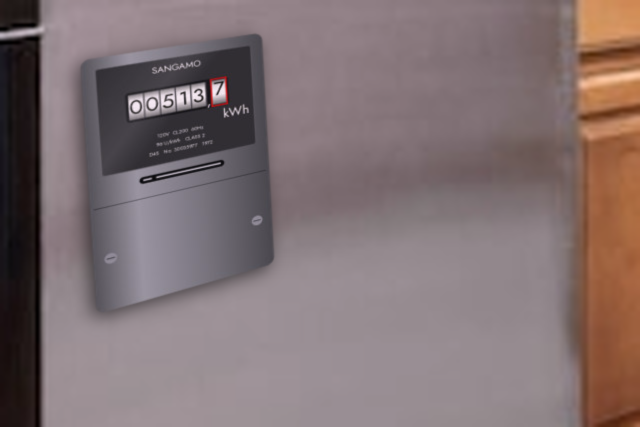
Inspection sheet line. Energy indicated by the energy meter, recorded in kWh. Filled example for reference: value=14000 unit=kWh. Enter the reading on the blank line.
value=513.7 unit=kWh
